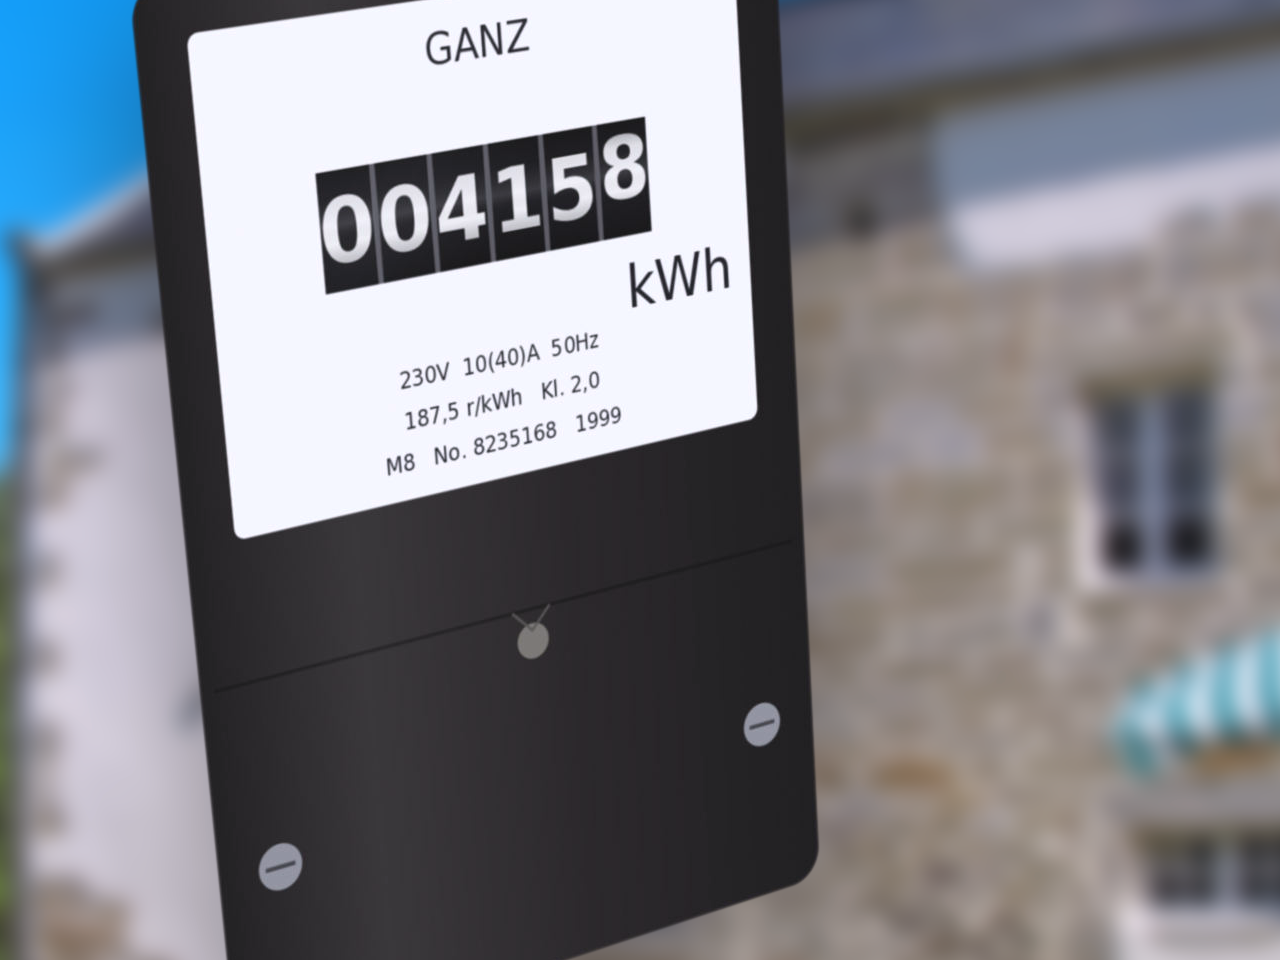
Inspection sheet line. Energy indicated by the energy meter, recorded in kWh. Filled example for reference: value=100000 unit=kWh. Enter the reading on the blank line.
value=4158 unit=kWh
